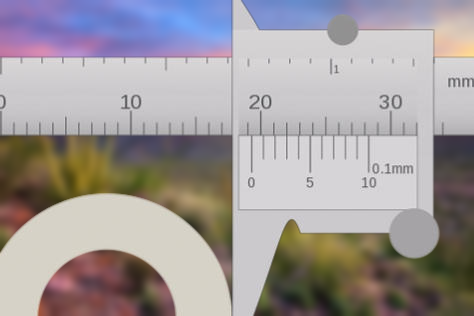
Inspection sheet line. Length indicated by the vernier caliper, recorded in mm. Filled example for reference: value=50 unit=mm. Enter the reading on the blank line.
value=19.3 unit=mm
